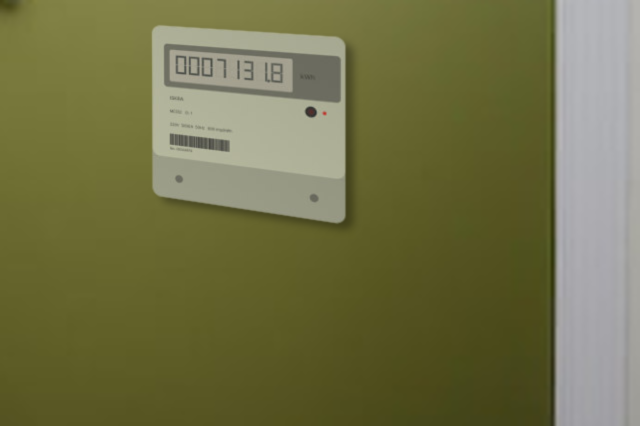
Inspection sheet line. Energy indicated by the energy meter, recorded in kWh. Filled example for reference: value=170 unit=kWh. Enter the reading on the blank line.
value=7131.8 unit=kWh
